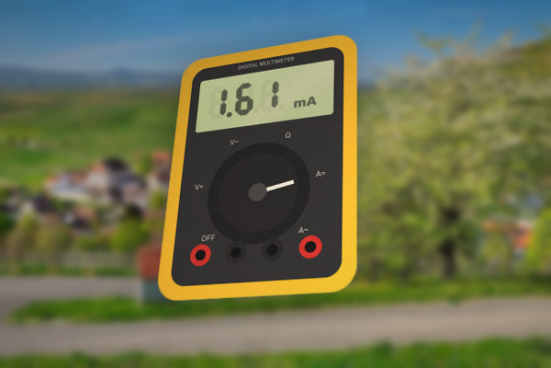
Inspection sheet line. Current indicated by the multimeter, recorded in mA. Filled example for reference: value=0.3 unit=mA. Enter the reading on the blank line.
value=1.61 unit=mA
